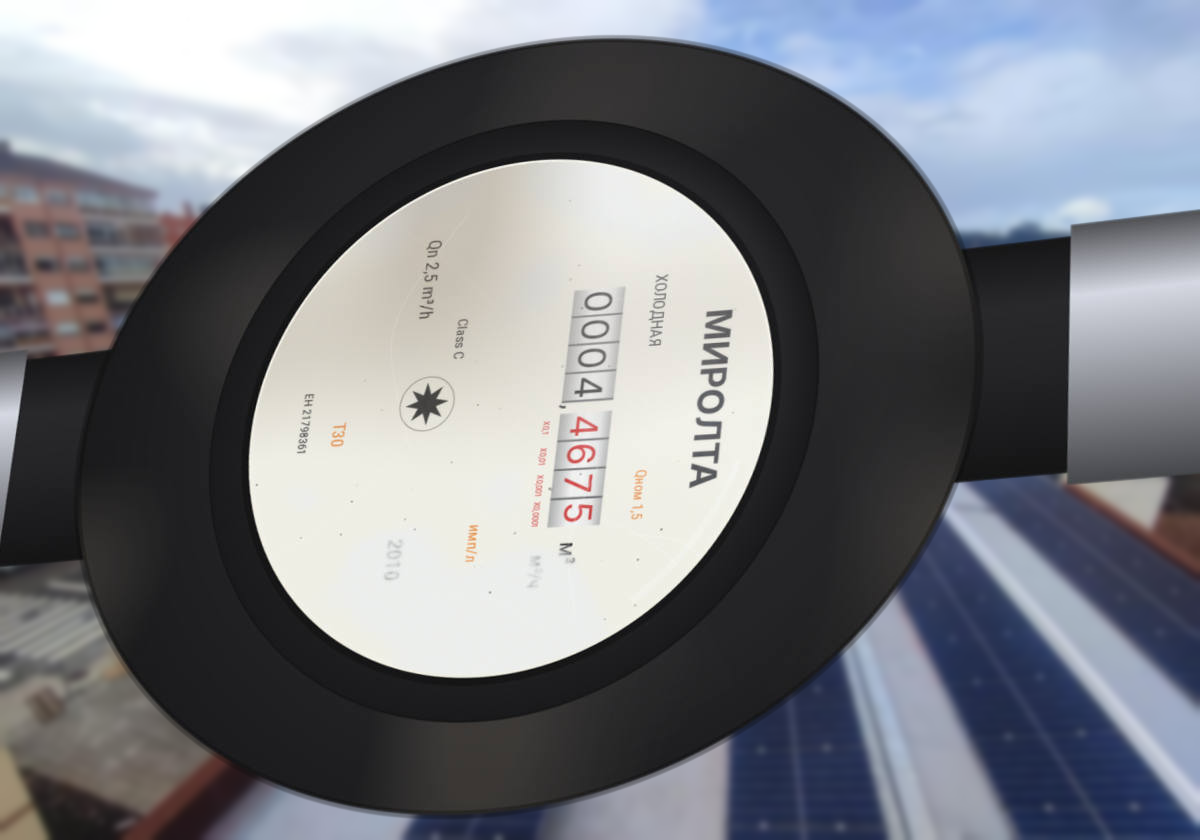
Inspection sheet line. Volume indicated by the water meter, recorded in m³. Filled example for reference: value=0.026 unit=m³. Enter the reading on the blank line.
value=4.4675 unit=m³
